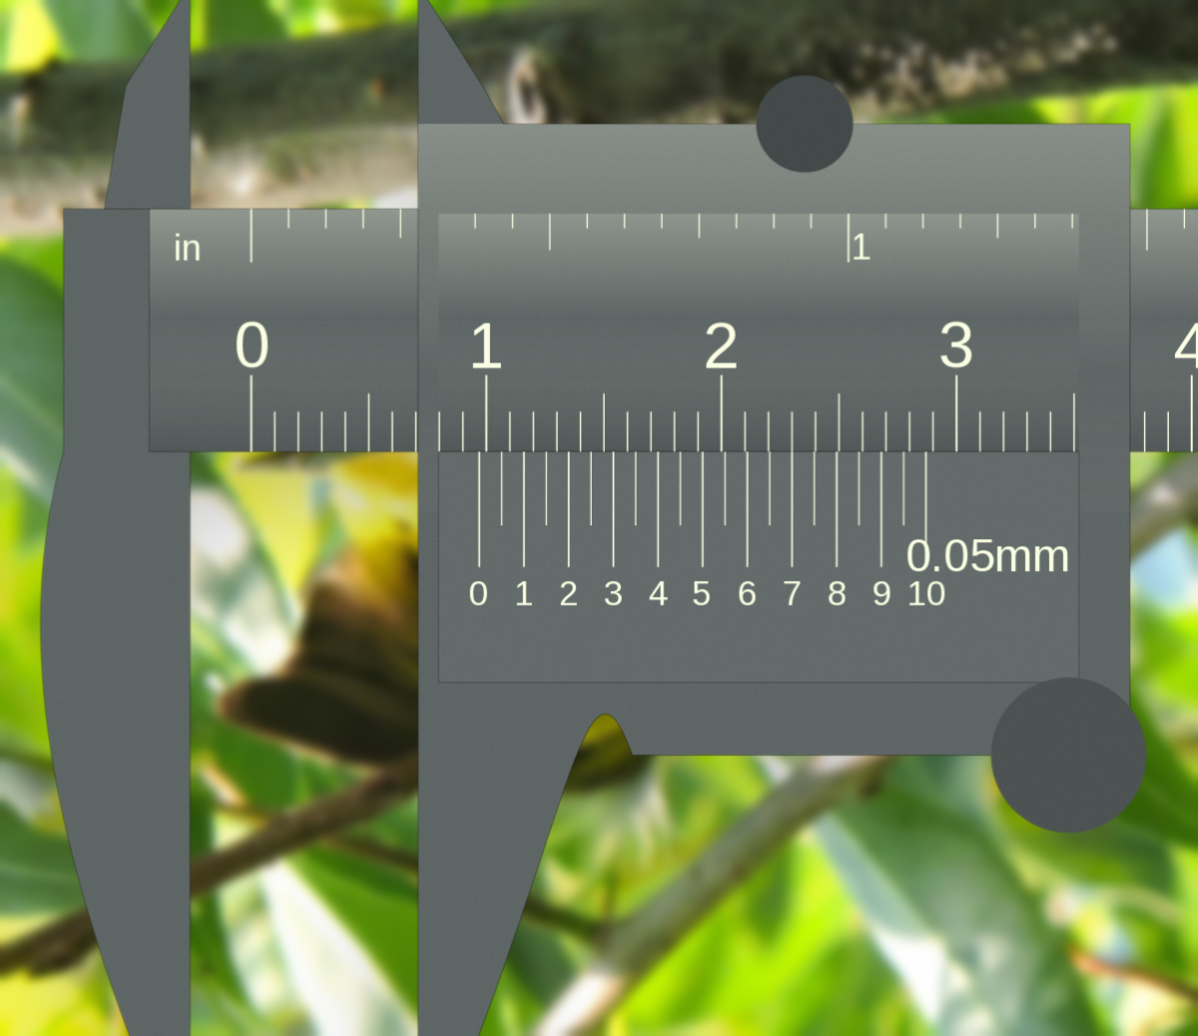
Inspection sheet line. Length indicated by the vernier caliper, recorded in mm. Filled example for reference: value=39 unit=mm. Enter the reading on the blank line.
value=9.70 unit=mm
